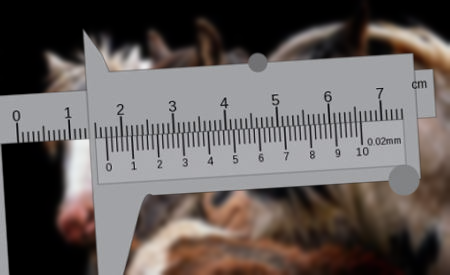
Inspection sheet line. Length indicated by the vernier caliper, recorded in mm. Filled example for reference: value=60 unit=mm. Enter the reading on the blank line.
value=17.0 unit=mm
